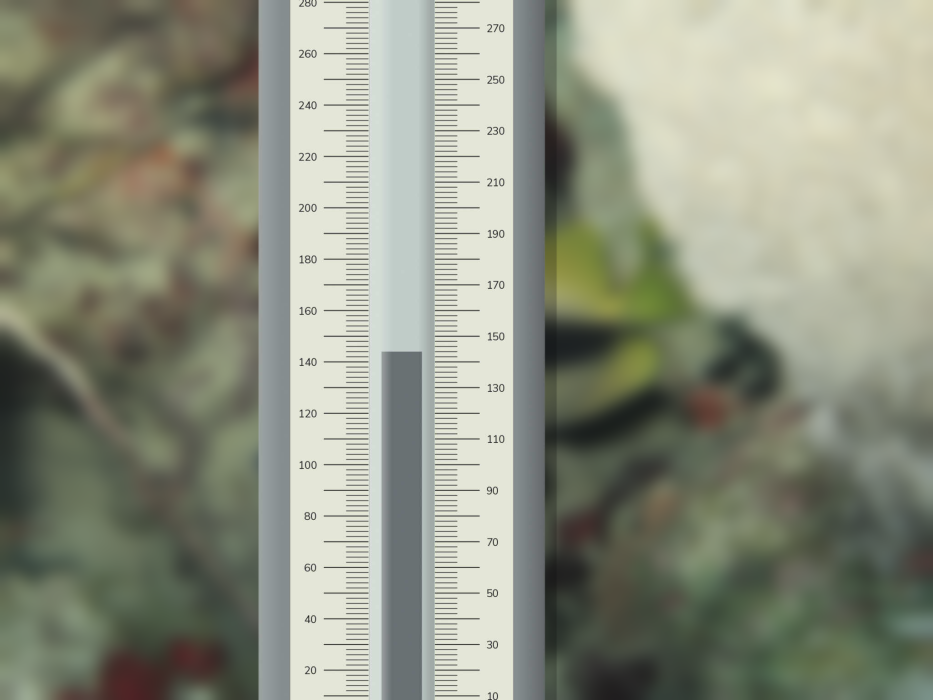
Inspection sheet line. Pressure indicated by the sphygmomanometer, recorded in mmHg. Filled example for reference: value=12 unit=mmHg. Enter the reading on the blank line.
value=144 unit=mmHg
